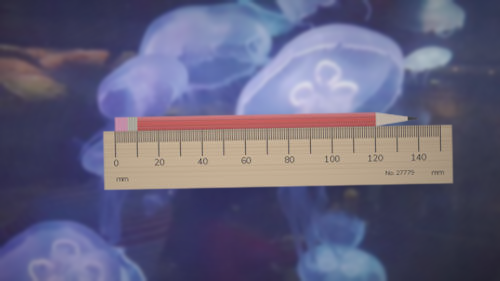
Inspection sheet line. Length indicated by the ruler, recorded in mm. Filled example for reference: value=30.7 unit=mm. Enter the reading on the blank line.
value=140 unit=mm
